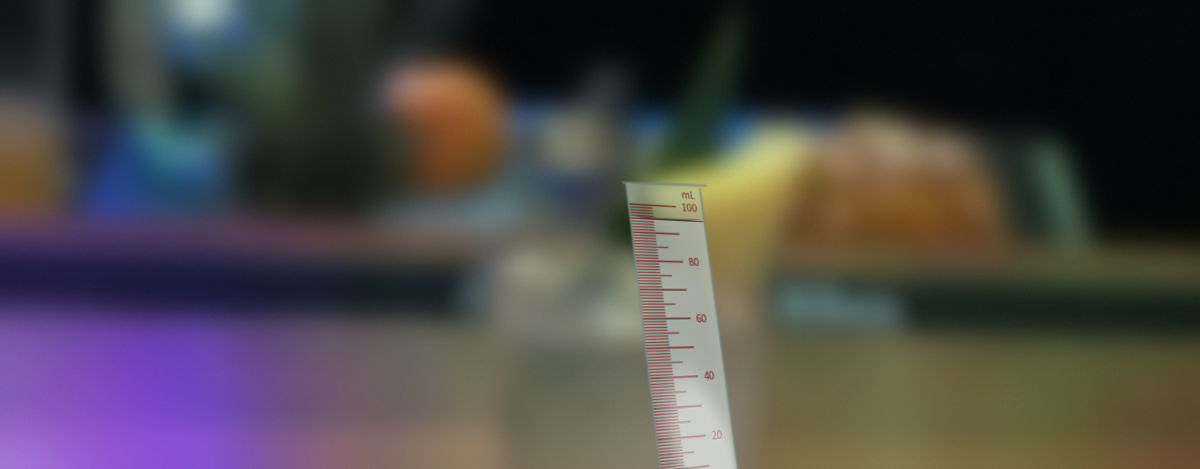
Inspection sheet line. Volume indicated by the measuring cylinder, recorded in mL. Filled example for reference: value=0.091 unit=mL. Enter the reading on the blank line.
value=95 unit=mL
